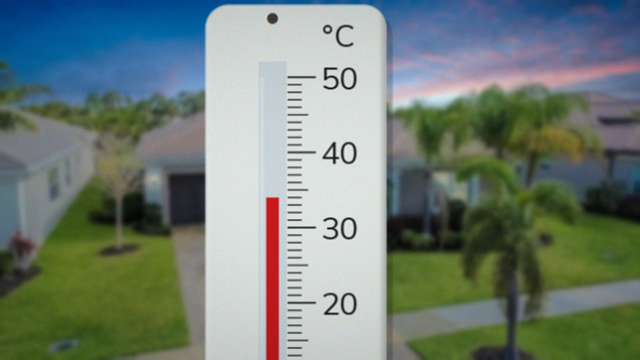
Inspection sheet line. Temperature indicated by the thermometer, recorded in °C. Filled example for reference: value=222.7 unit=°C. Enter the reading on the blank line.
value=34 unit=°C
